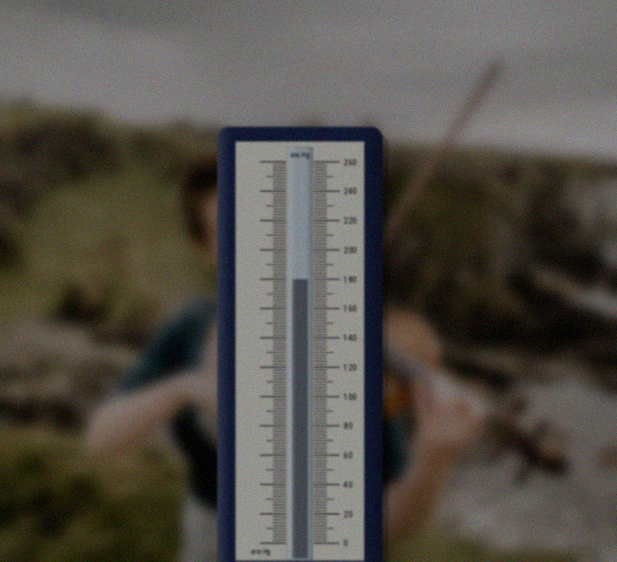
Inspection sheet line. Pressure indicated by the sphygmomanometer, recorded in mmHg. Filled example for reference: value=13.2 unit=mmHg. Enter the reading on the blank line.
value=180 unit=mmHg
